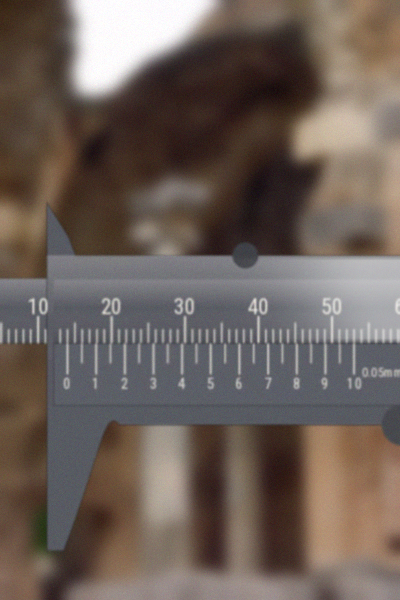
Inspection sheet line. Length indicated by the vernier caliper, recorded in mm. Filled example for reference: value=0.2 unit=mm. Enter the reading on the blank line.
value=14.0 unit=mm
